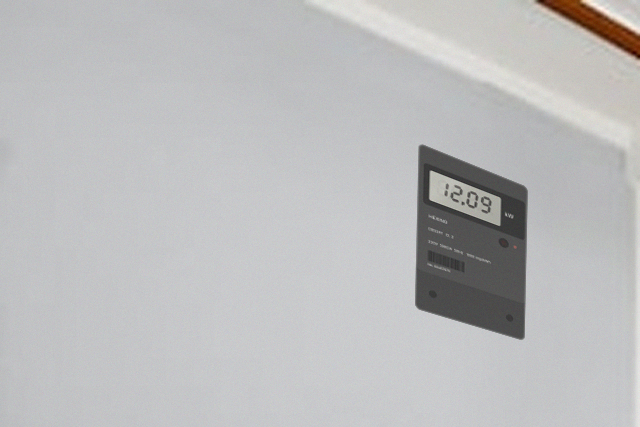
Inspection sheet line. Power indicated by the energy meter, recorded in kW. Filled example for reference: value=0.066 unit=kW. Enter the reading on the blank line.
value=12.09 unit=kW
